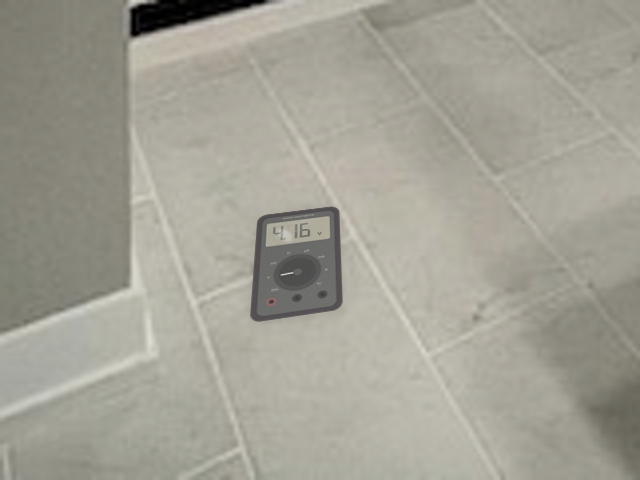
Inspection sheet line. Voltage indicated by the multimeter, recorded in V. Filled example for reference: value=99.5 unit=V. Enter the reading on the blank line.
value=4.16 unit=V
